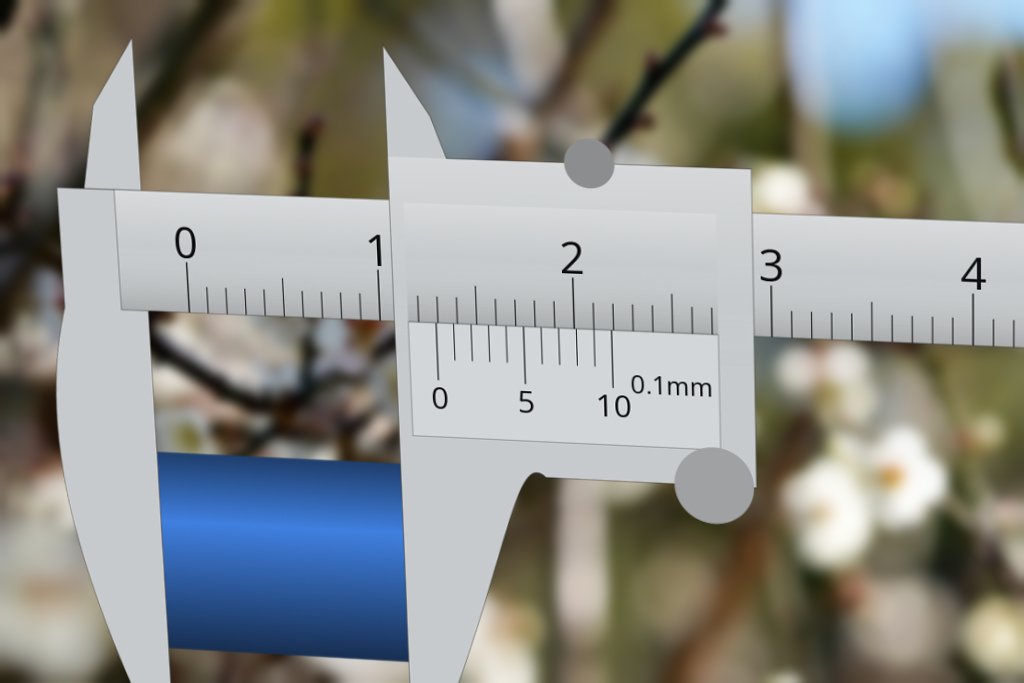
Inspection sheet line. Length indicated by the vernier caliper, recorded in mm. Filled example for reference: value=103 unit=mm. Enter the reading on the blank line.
value=12.9 unit=mm
